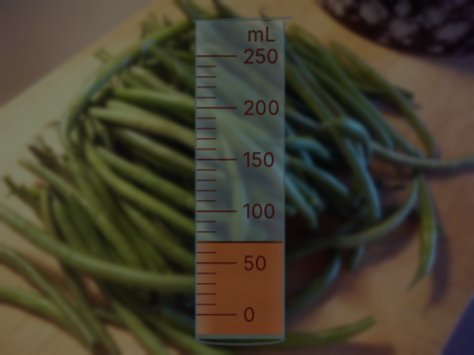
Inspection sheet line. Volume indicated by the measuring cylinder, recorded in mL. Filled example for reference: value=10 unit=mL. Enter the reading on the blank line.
value=70 unit=mL
